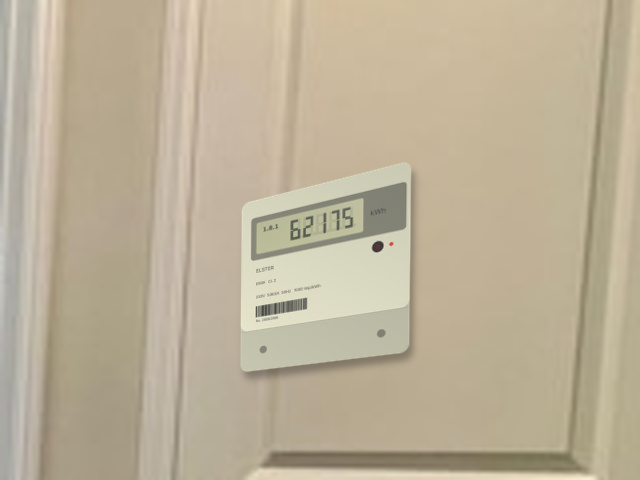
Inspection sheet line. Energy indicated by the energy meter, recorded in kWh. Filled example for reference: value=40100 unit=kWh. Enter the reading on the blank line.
value=62175 unit=kWh
